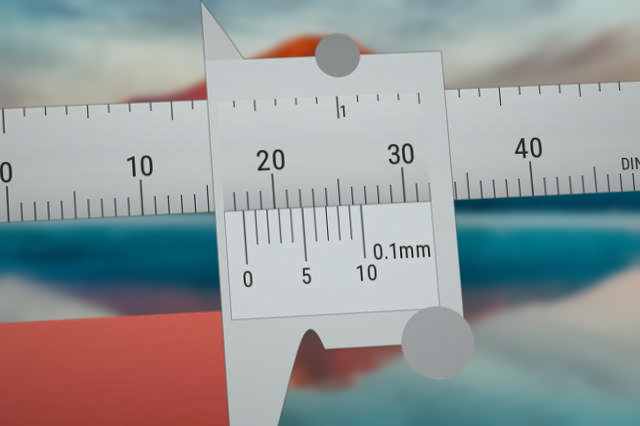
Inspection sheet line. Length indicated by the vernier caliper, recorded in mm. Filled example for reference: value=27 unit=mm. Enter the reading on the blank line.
value=17.6 unit=mm
